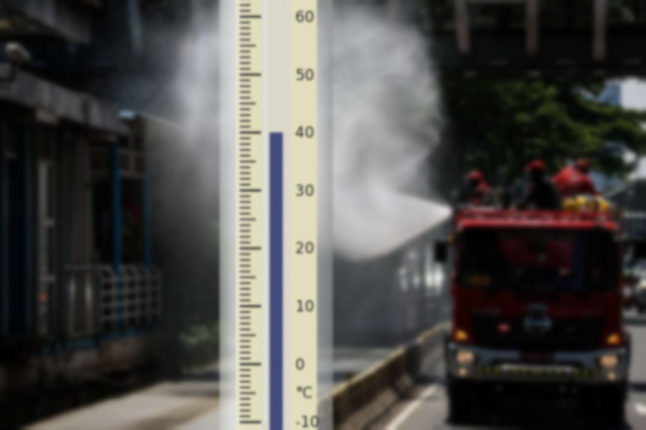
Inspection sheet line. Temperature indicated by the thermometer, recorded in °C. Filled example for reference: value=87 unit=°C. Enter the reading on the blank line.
value=40 unit=°C
